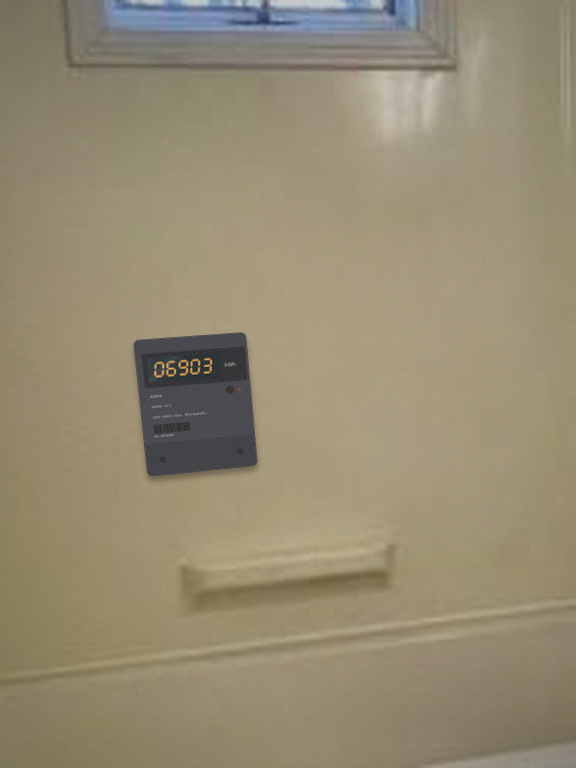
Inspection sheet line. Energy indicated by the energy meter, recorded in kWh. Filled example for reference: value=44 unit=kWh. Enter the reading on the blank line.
value=6903 unit=kWh
